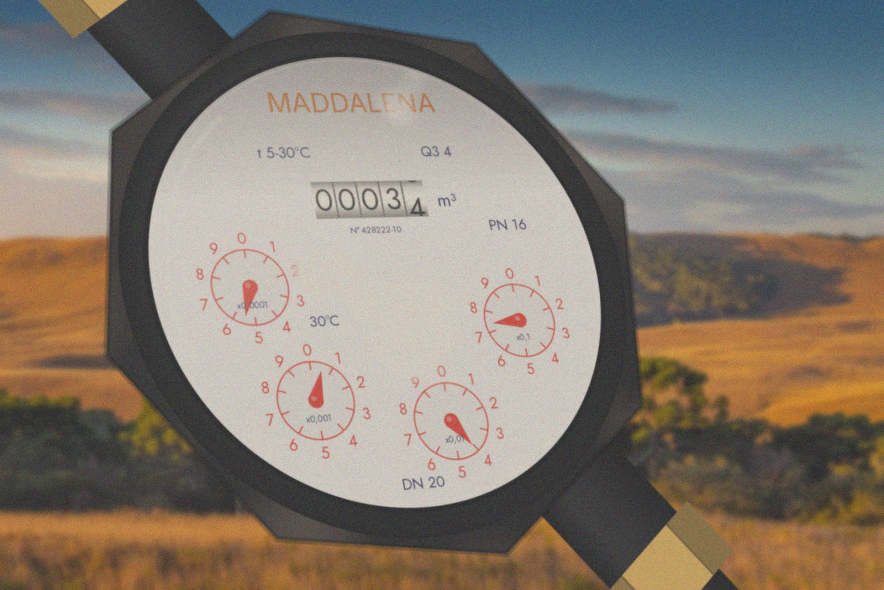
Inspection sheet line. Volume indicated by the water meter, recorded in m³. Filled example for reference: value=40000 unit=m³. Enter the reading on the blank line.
value=33.7405 unit=m³
